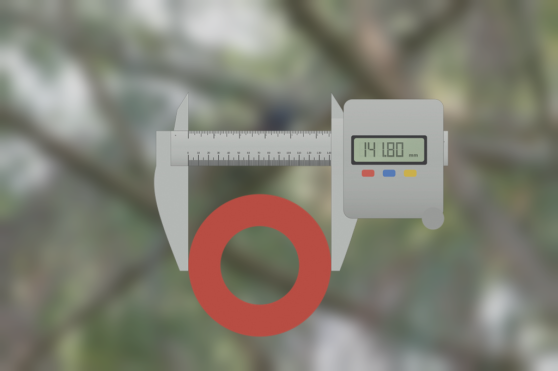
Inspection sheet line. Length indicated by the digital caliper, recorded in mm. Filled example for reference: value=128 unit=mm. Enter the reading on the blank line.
value=141.80 unit=mm
